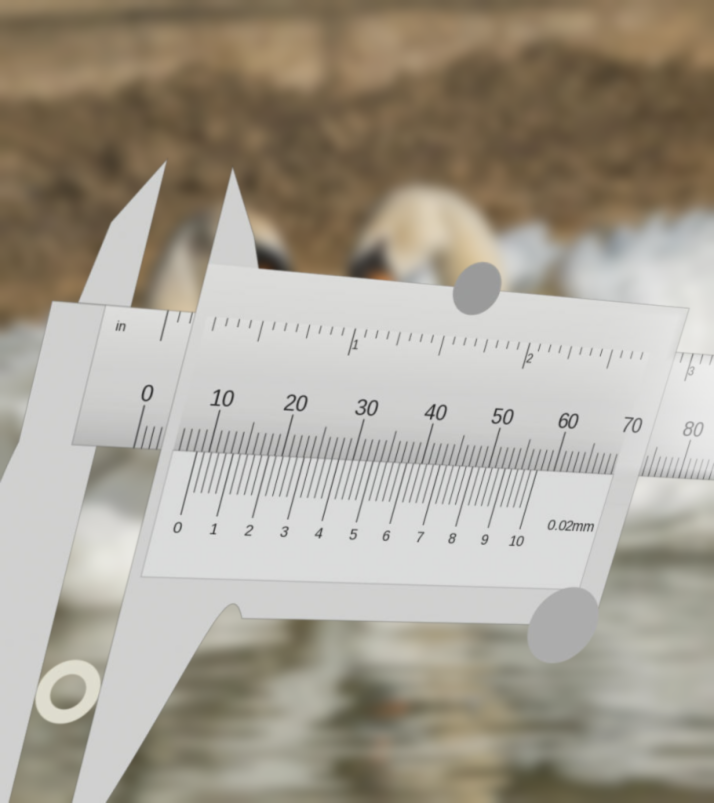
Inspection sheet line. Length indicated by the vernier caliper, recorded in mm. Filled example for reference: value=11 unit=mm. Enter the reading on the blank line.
value=8.4 unit=mm
